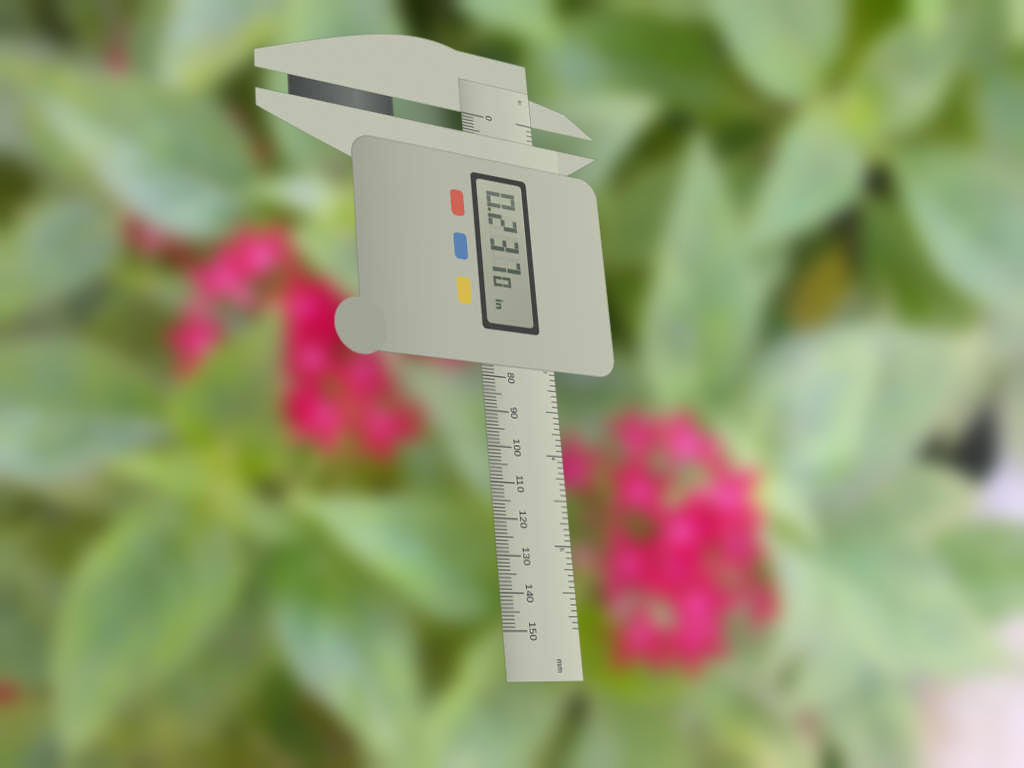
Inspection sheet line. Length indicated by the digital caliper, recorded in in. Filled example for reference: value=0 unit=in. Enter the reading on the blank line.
value=0.2370 unit=in
